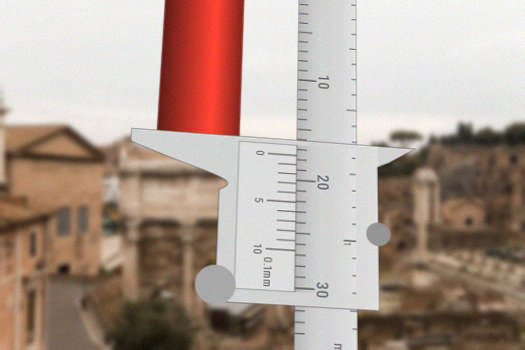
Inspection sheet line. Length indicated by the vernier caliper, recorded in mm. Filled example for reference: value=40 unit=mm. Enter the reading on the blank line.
value=17.6 unit=mm
